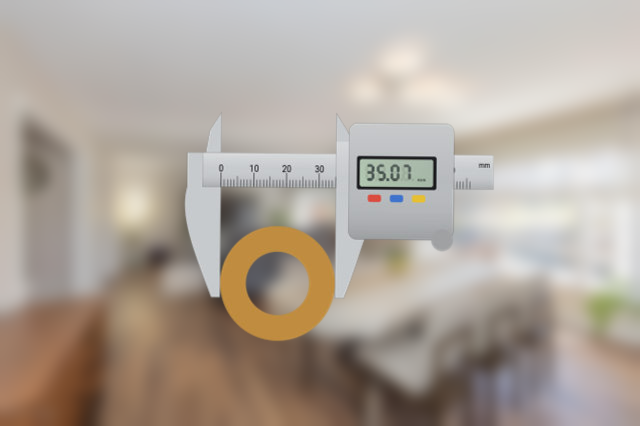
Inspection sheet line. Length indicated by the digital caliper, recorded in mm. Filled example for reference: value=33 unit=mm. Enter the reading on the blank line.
value=35.07 unit=mm
